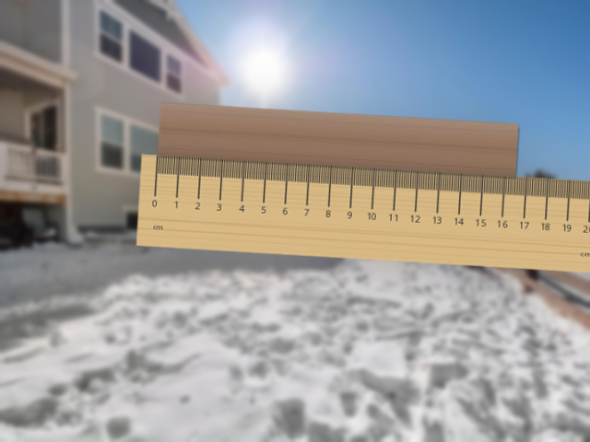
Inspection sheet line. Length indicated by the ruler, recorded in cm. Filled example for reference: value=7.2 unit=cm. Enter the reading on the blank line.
value=16.5 unit=cm
